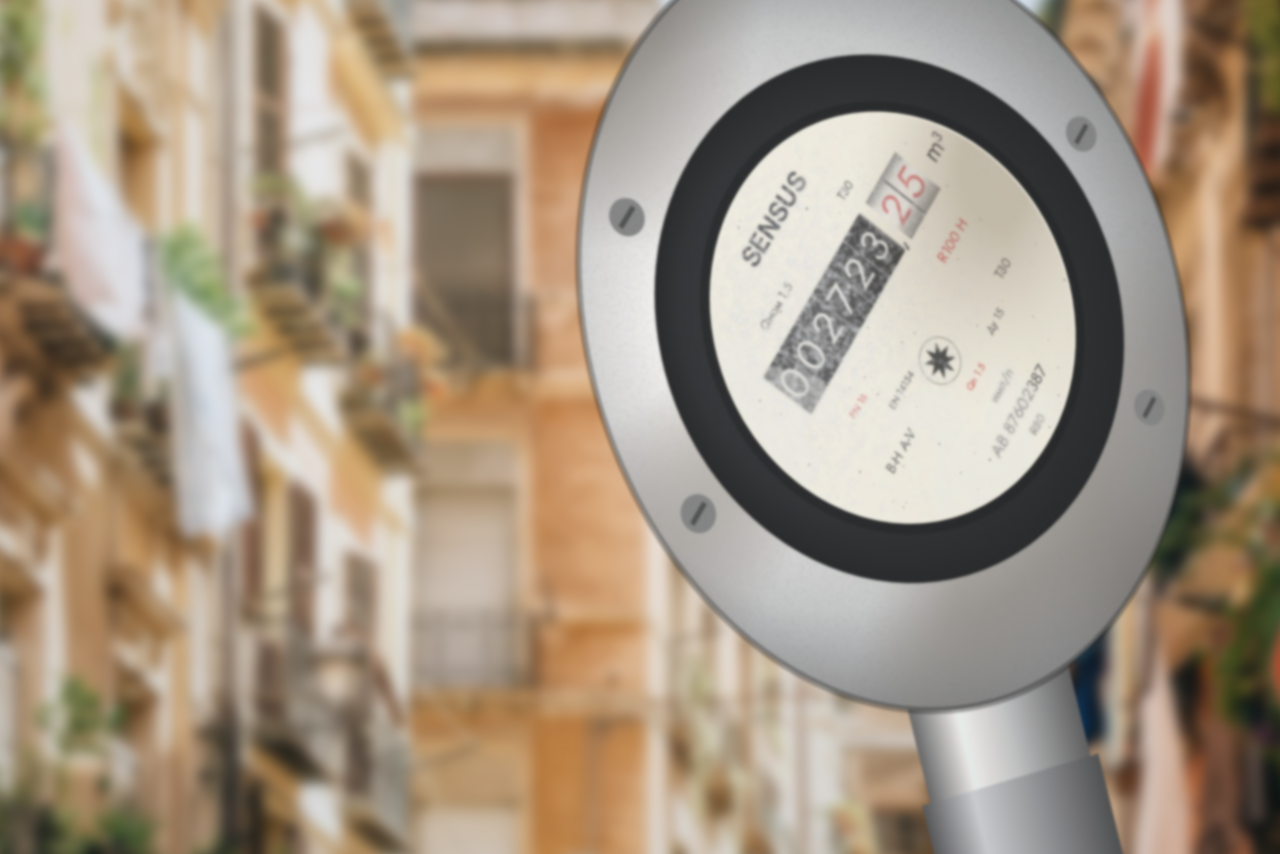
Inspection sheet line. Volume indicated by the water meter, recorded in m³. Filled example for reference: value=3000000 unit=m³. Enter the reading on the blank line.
value=2723.25 unit=m³
